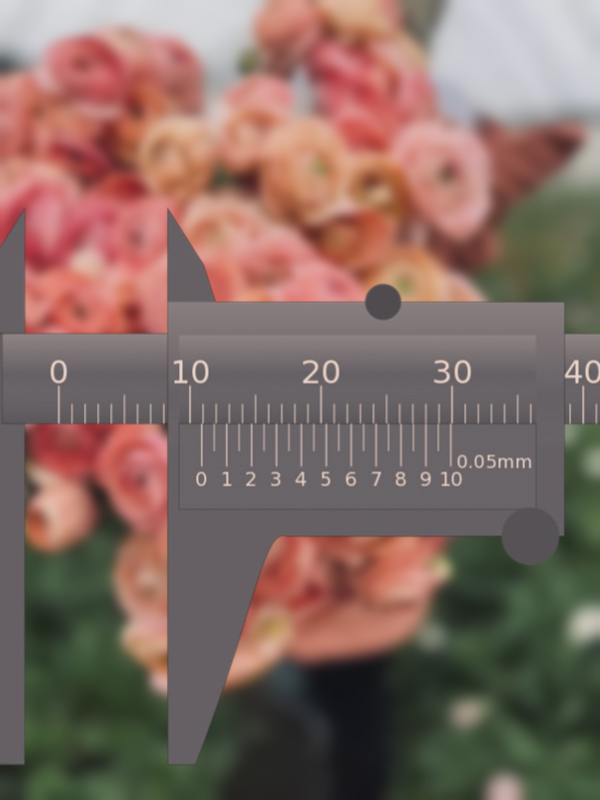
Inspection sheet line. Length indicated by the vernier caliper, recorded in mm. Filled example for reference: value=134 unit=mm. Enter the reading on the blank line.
value=10.9 unit=mm
